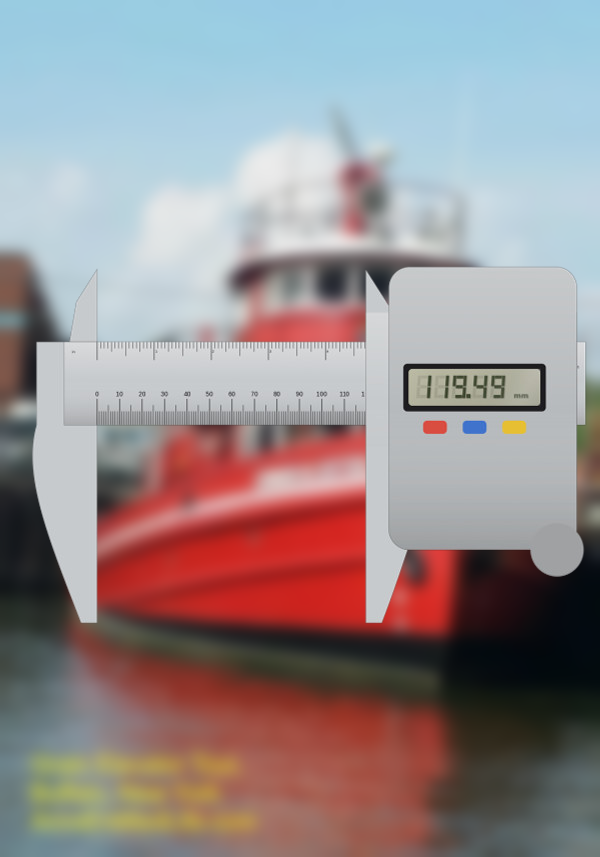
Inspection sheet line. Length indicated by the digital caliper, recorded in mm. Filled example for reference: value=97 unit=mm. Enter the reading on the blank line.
value=119.49 unit=mm
